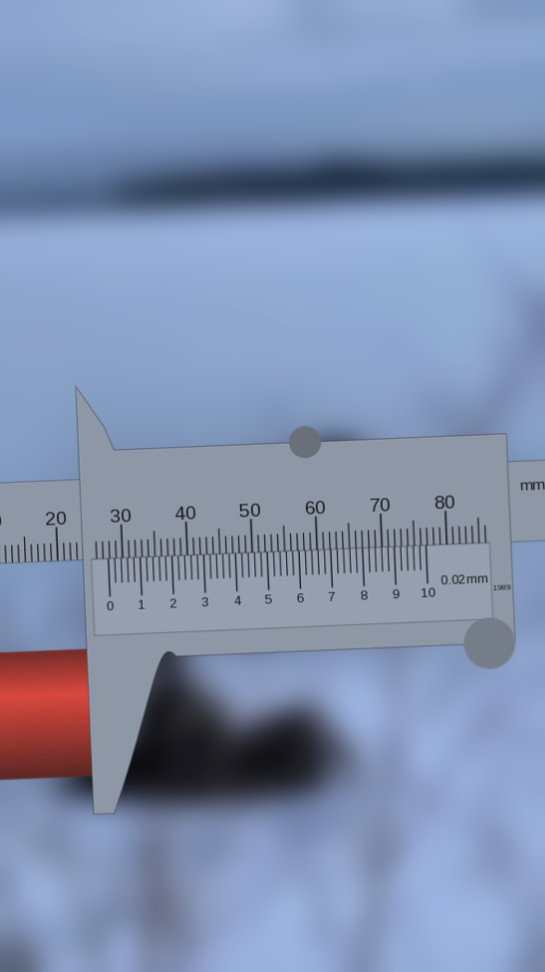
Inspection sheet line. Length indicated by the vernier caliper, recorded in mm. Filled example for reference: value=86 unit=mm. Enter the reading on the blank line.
value=27.8 unit=mm
